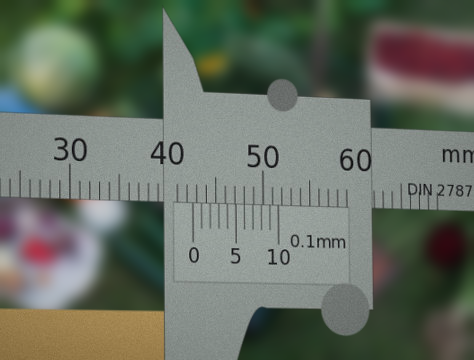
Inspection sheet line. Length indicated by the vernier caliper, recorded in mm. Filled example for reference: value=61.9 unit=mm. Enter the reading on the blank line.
value=42.6 unit=mm
